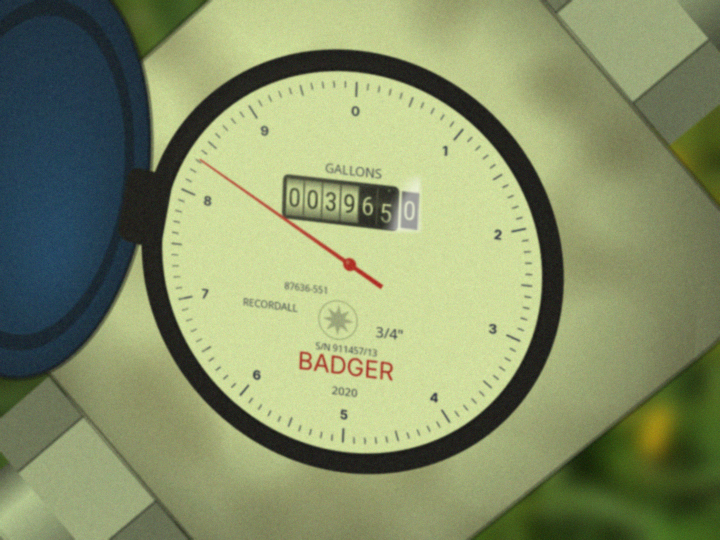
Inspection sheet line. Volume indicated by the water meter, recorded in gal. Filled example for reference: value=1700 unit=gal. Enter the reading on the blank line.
value=39648.3 unit=gal
